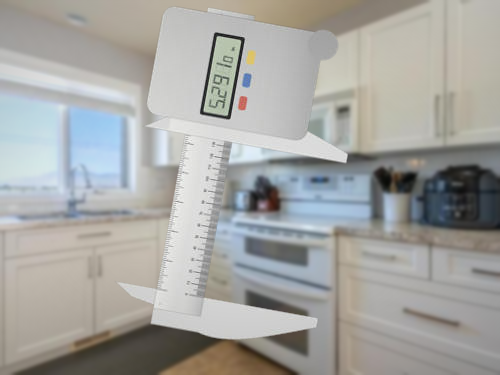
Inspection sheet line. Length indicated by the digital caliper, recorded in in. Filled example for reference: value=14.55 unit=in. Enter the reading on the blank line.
value=5.2910 unit=in
